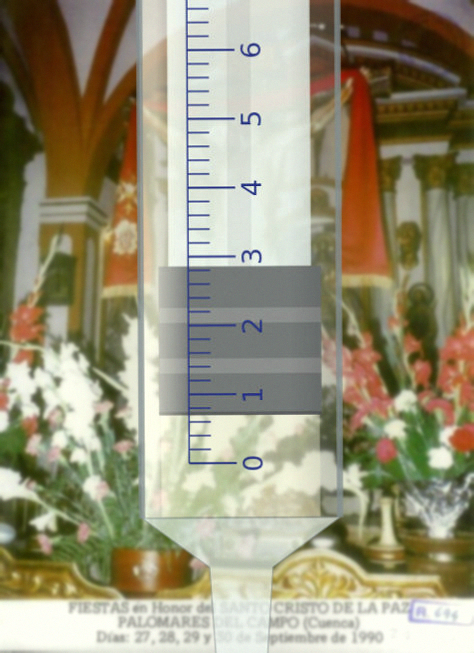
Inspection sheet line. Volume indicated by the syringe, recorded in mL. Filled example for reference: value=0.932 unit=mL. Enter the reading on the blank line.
value=0.7 unit=mL
